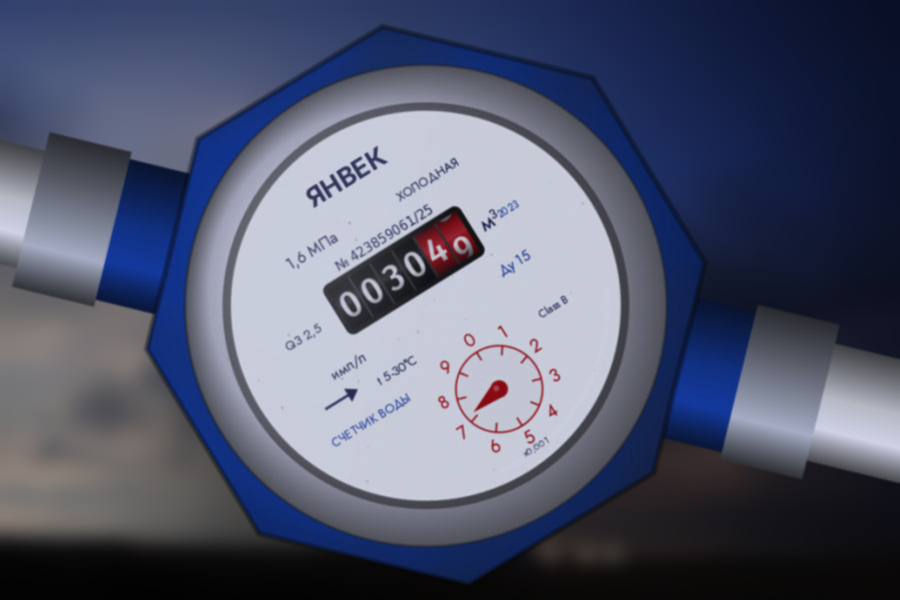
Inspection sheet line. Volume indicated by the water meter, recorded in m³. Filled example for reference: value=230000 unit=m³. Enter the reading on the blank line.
value=30.487 unit=m³
